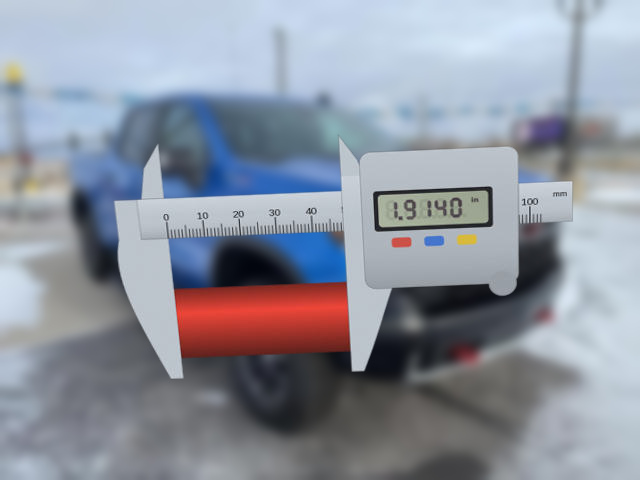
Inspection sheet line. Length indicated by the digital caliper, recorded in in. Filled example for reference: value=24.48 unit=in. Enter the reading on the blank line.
value=1.9140 unit=in
